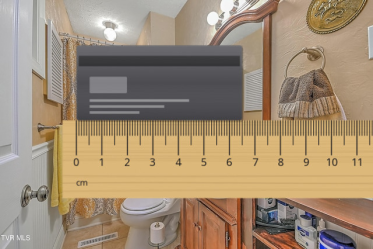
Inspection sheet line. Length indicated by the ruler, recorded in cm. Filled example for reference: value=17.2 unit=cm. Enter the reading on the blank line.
value=6.5 unit=cm
